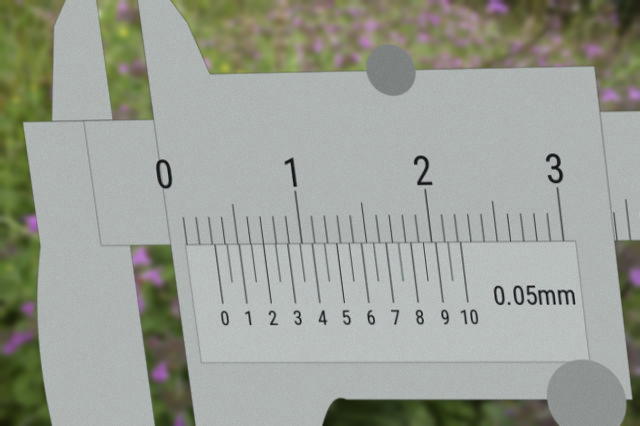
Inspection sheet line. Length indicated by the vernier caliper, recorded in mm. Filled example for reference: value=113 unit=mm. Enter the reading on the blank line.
value=3.2 unit=mm
